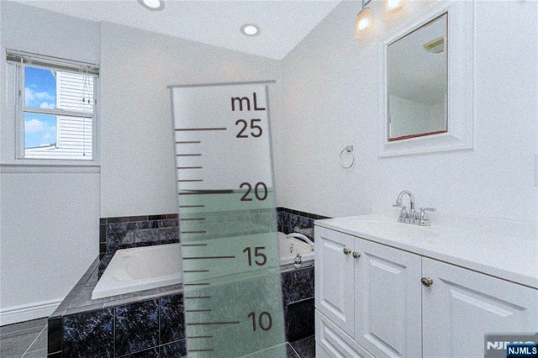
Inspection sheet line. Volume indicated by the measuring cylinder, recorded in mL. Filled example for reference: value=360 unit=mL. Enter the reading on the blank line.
value=20 unit=mL
